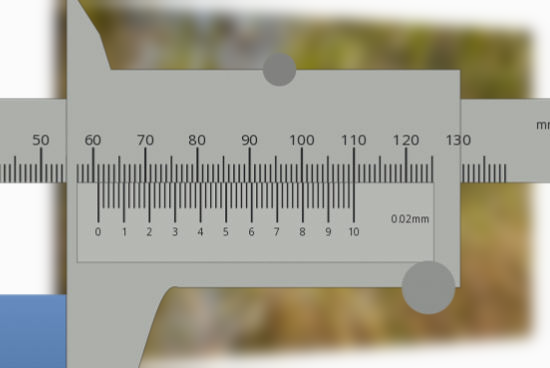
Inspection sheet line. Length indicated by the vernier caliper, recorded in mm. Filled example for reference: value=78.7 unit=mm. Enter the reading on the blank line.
value=61.0 unit=mm
